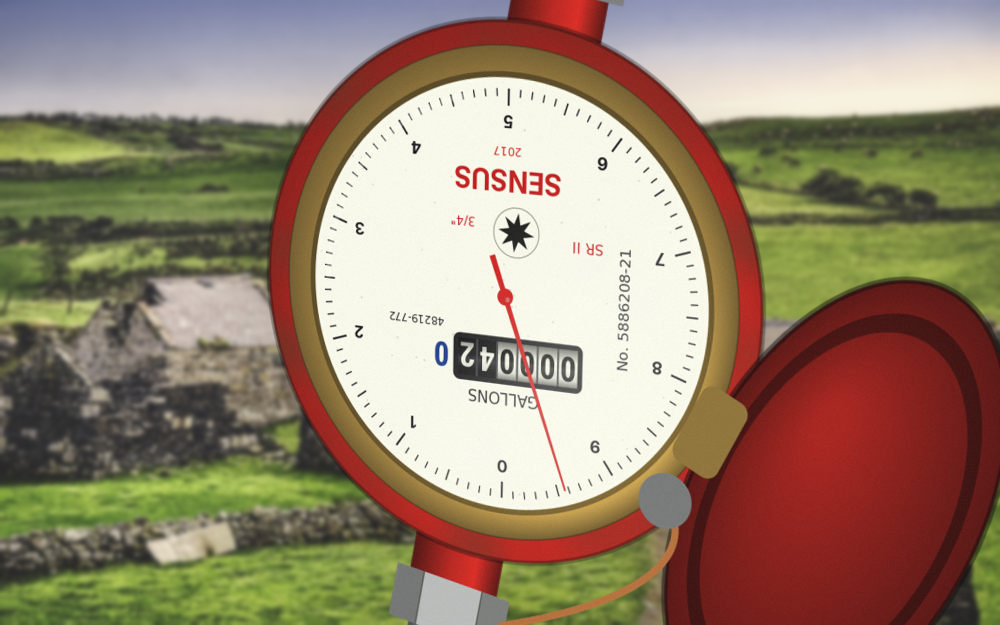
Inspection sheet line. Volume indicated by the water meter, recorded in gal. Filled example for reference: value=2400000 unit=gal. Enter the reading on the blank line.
value=419.4 unit=gal
